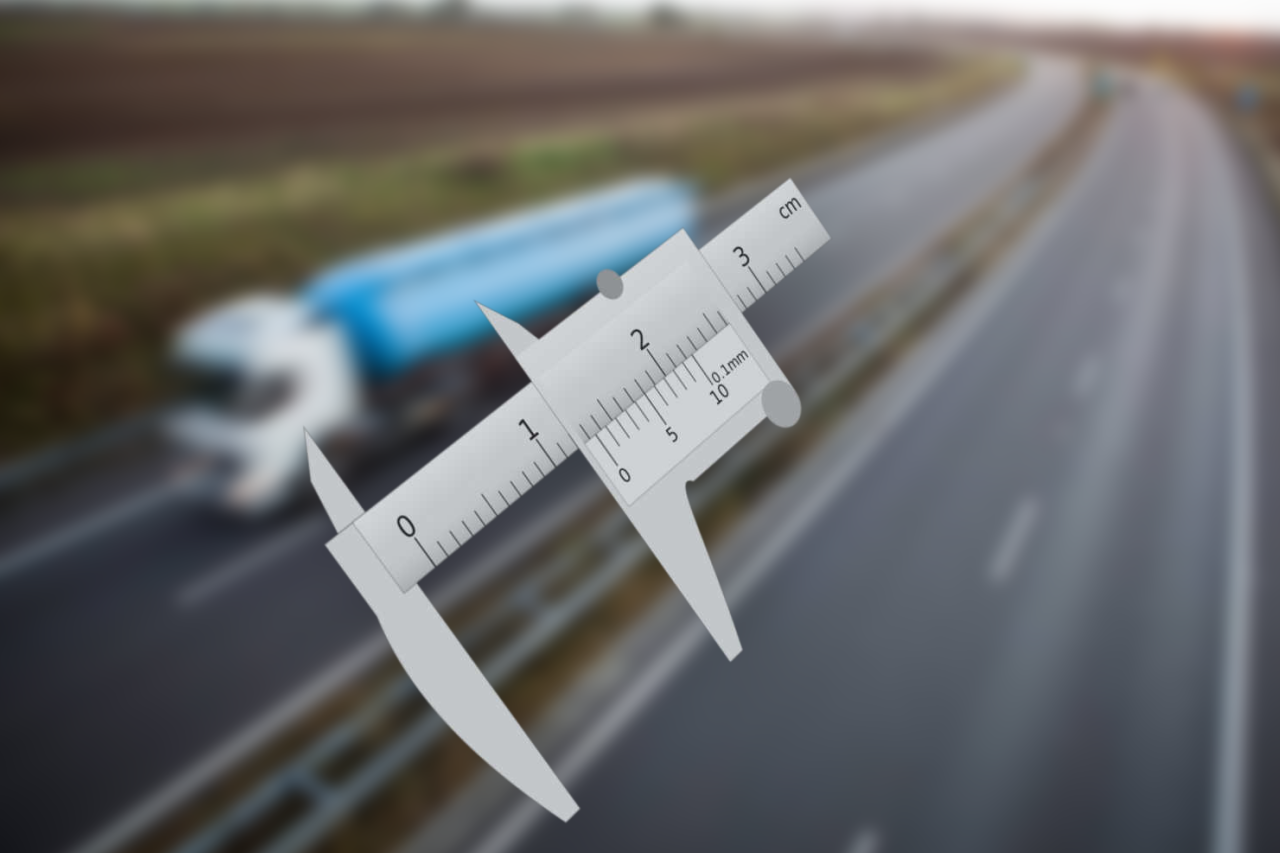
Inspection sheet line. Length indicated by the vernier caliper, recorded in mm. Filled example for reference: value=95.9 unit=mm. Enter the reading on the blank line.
value=13.5 unit=mm
